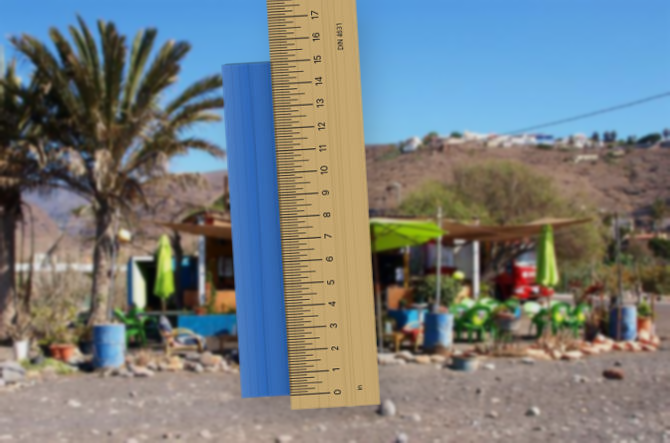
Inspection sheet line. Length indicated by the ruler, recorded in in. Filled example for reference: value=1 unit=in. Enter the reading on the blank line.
value=15 unit=in
